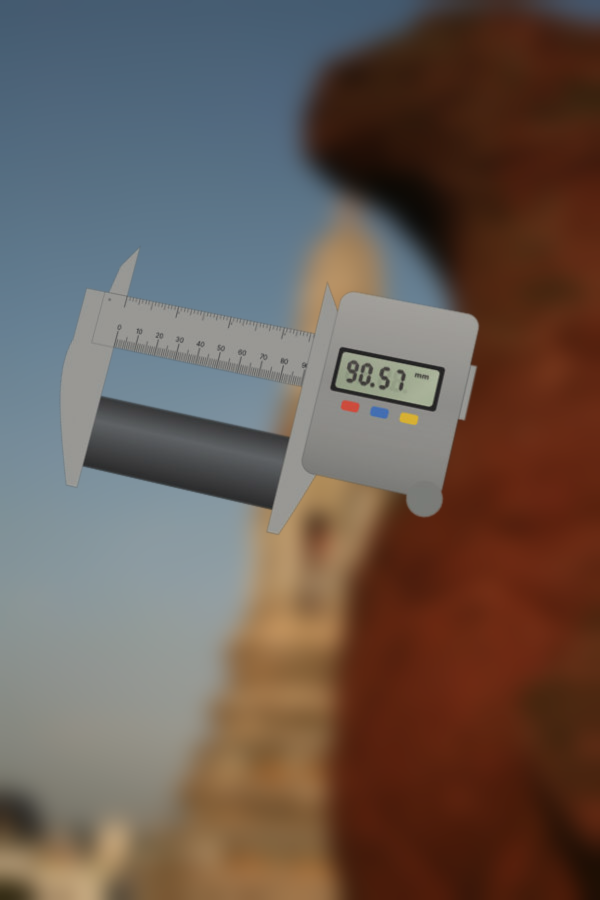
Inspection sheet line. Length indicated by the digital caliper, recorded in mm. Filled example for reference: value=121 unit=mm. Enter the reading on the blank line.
value=90.57 unit=mm
